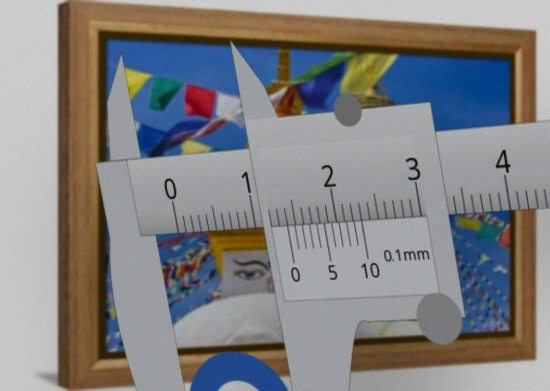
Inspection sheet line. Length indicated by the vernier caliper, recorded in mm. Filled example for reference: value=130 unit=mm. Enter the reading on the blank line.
value=14.0 unit=mm
